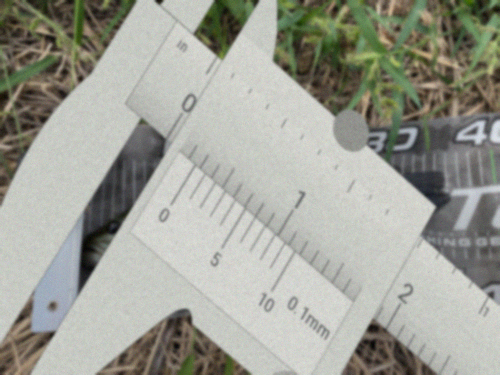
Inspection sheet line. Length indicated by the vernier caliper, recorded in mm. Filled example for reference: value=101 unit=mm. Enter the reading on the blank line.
value=2.6 unit=mm
